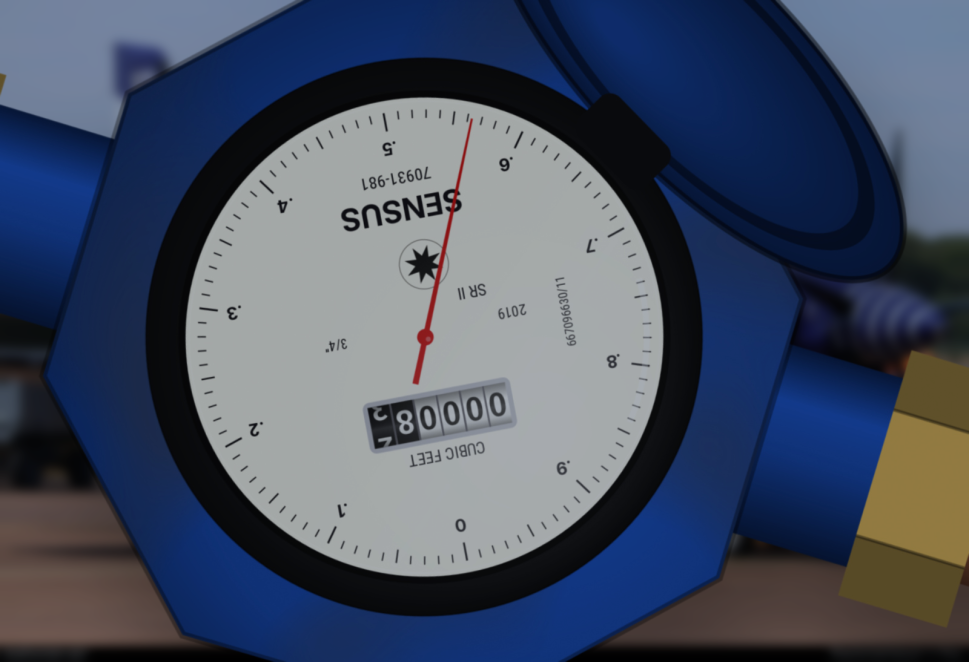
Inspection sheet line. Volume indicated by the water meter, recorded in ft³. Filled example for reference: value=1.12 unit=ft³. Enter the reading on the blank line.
value=82.56 unit=ft³
